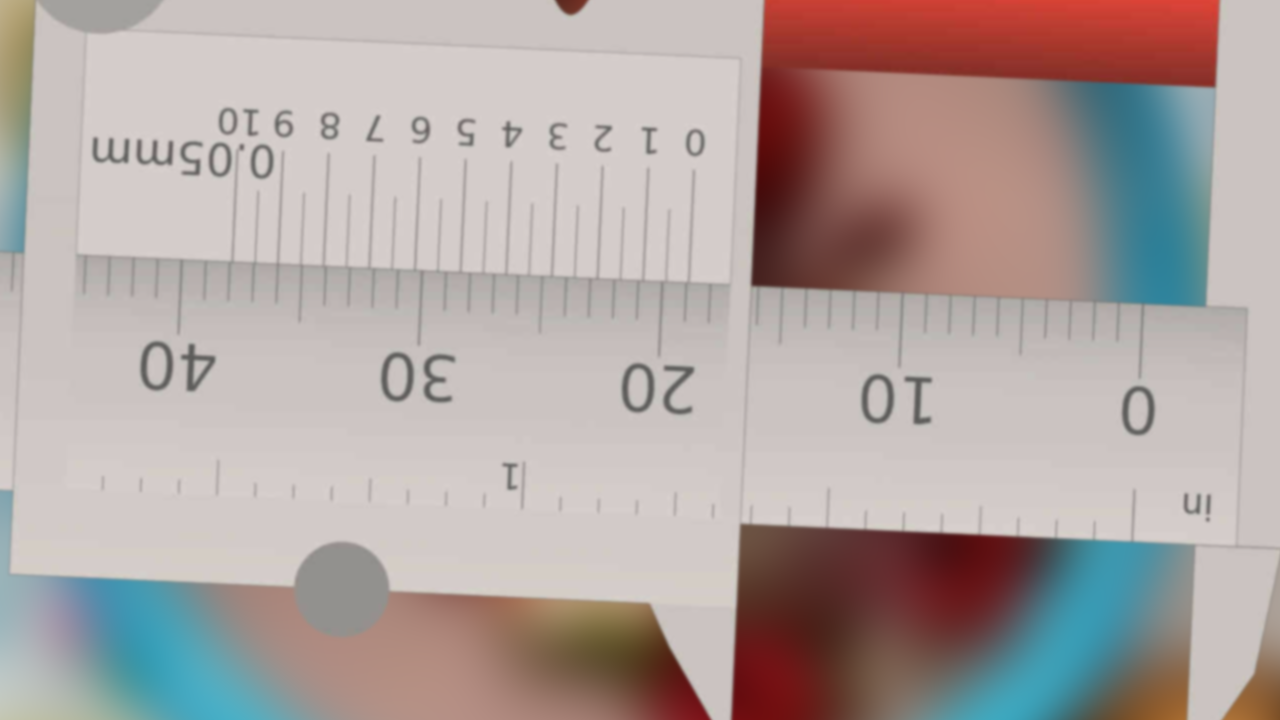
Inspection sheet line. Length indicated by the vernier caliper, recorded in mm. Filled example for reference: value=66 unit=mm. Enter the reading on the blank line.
value=18.9 unit=mm
